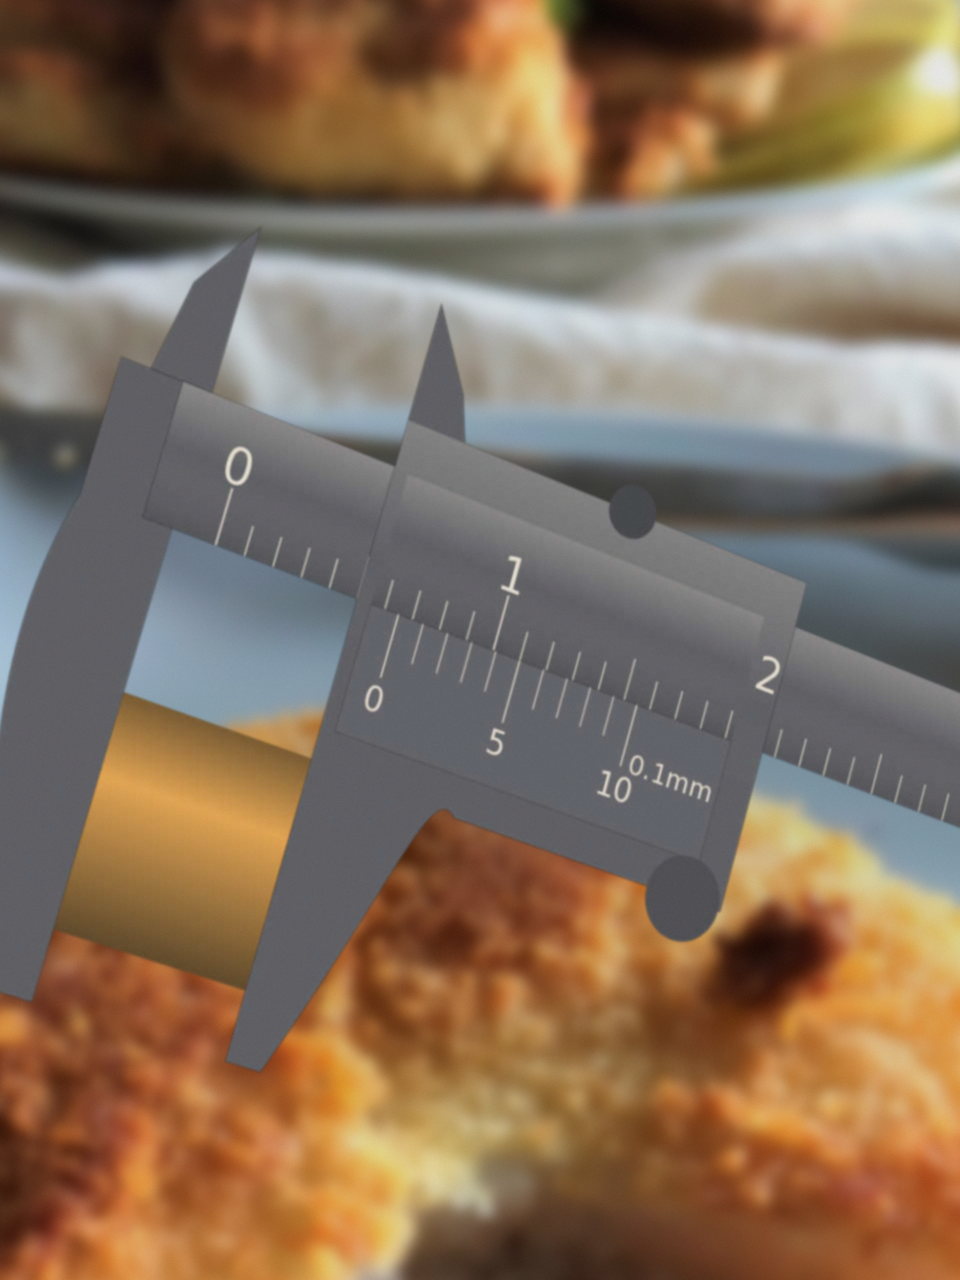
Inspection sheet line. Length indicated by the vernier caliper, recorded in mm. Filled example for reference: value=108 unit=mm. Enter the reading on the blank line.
value=6.5 unit=mm
